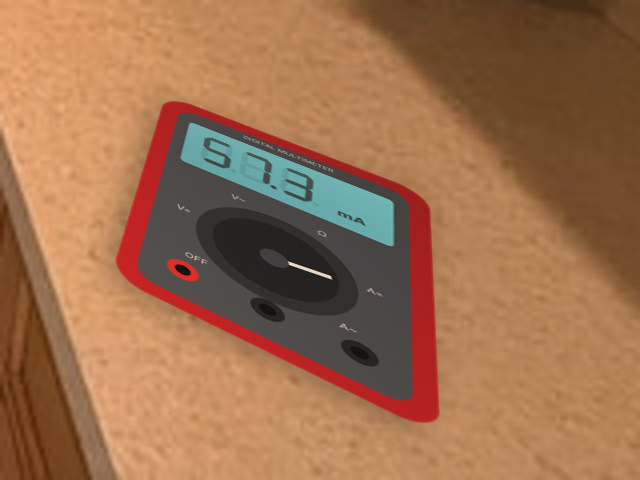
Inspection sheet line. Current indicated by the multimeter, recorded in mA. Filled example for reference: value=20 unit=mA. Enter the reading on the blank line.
value=57.3 unit=mA
